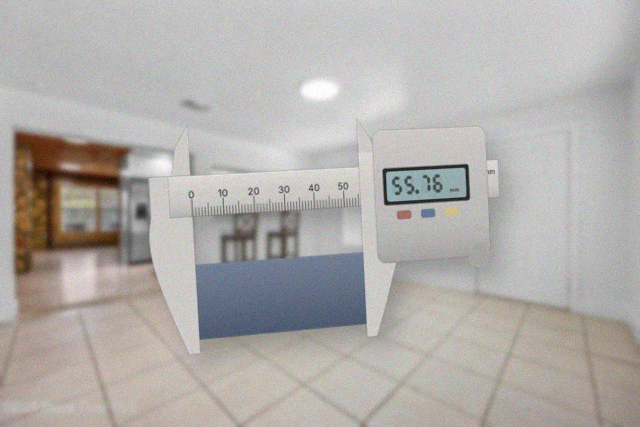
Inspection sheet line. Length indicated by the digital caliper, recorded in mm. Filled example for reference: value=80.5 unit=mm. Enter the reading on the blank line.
value=55.76 unit=mm
